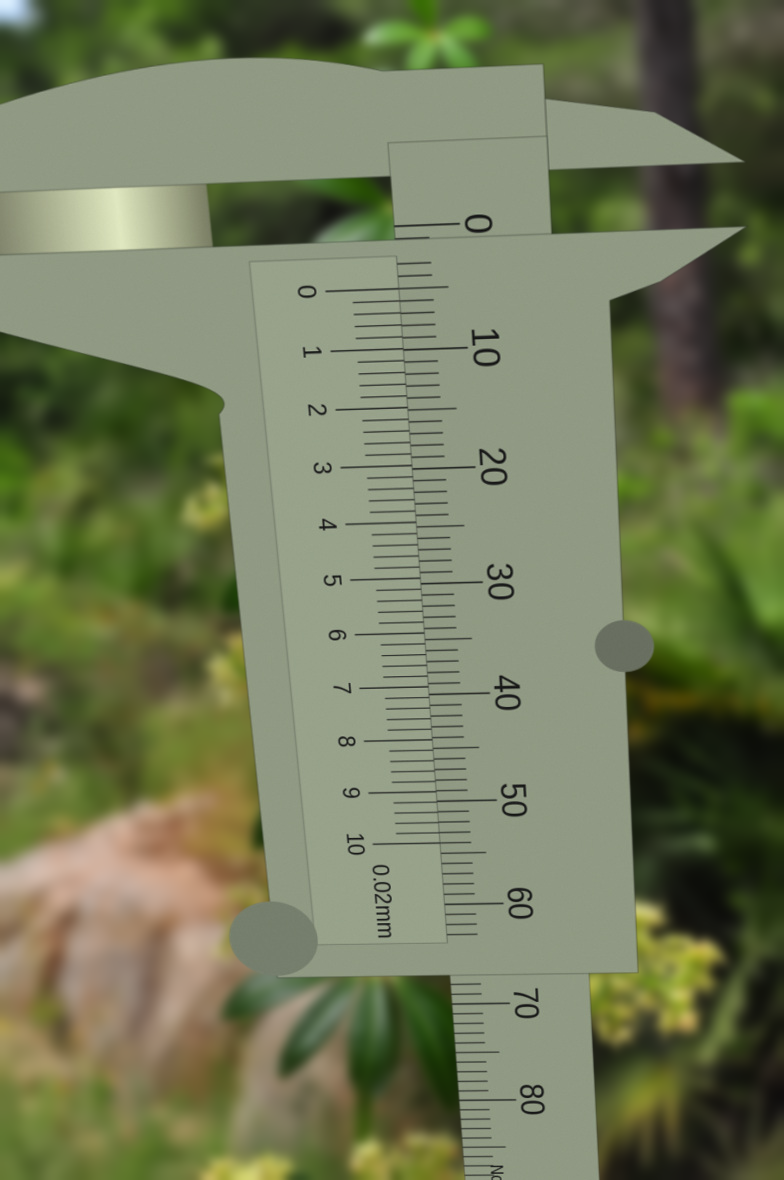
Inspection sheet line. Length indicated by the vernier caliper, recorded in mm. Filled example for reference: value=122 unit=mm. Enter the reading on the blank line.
value=5.0 unit=mm
